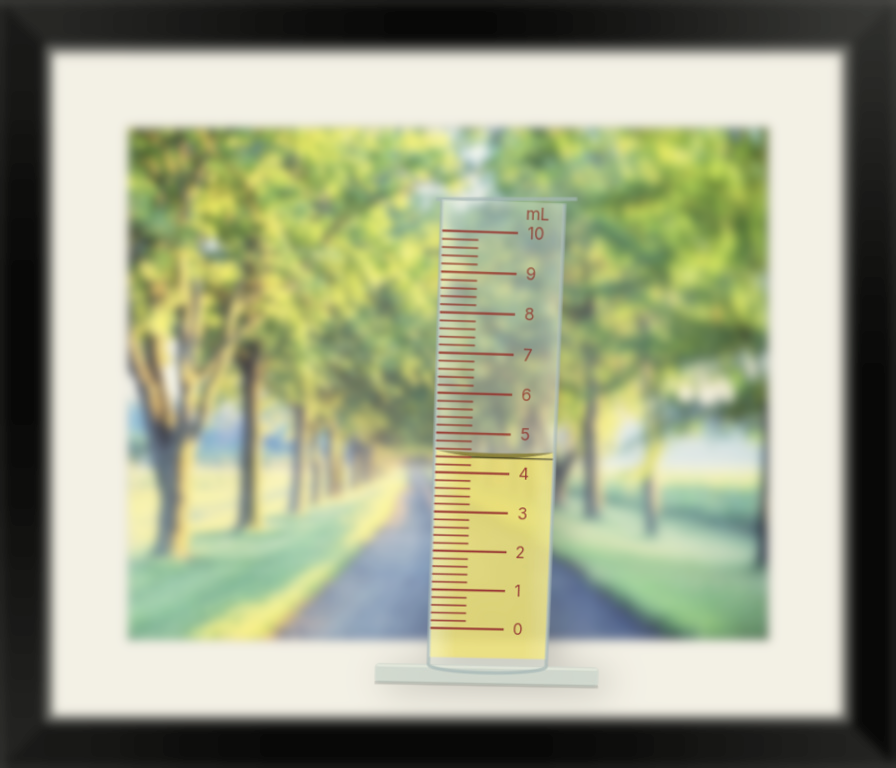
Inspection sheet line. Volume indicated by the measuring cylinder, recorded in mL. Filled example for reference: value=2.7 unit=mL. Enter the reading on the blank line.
value=4.4 unit=mL
